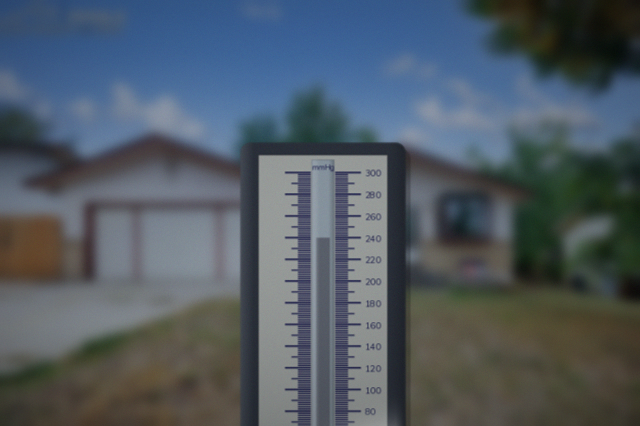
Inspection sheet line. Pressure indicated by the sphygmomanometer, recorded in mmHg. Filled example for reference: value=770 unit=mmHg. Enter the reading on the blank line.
value=240 unit=mmHg
